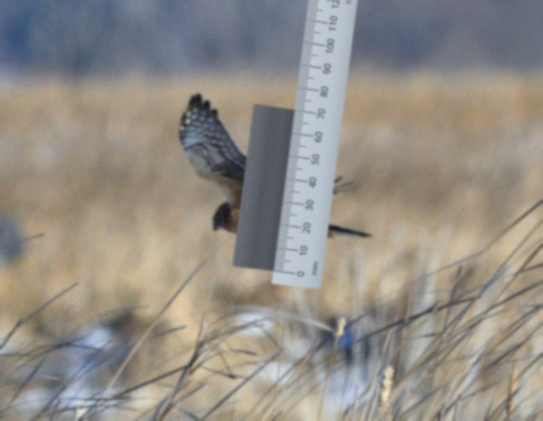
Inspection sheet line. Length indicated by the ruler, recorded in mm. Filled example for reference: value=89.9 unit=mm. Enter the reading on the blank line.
value=70 unit=mm
